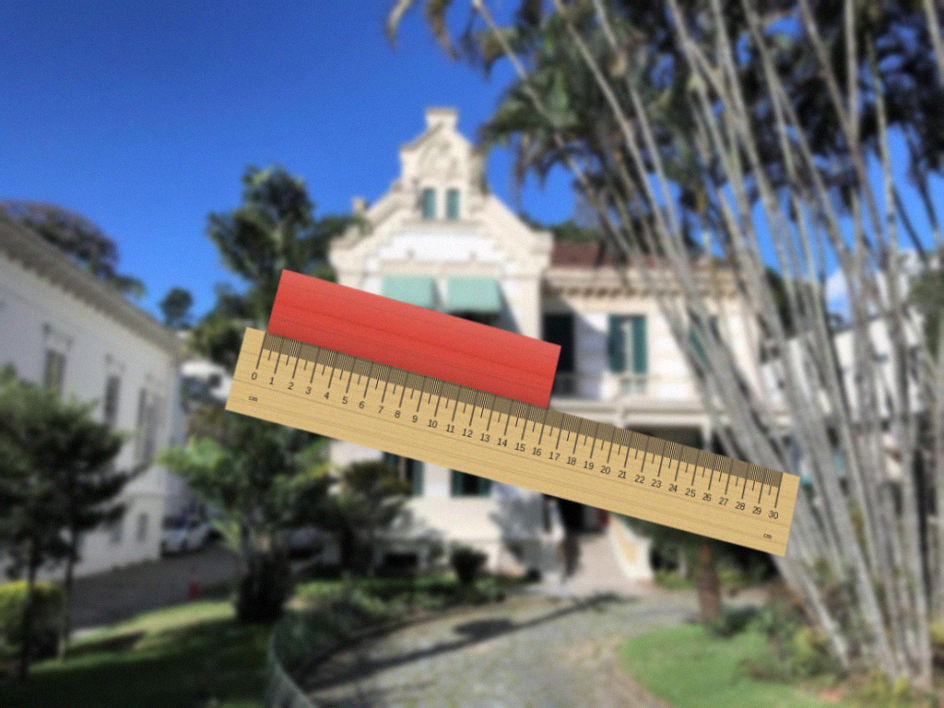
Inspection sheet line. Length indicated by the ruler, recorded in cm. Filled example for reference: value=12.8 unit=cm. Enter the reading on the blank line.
value=16 unit=cm
